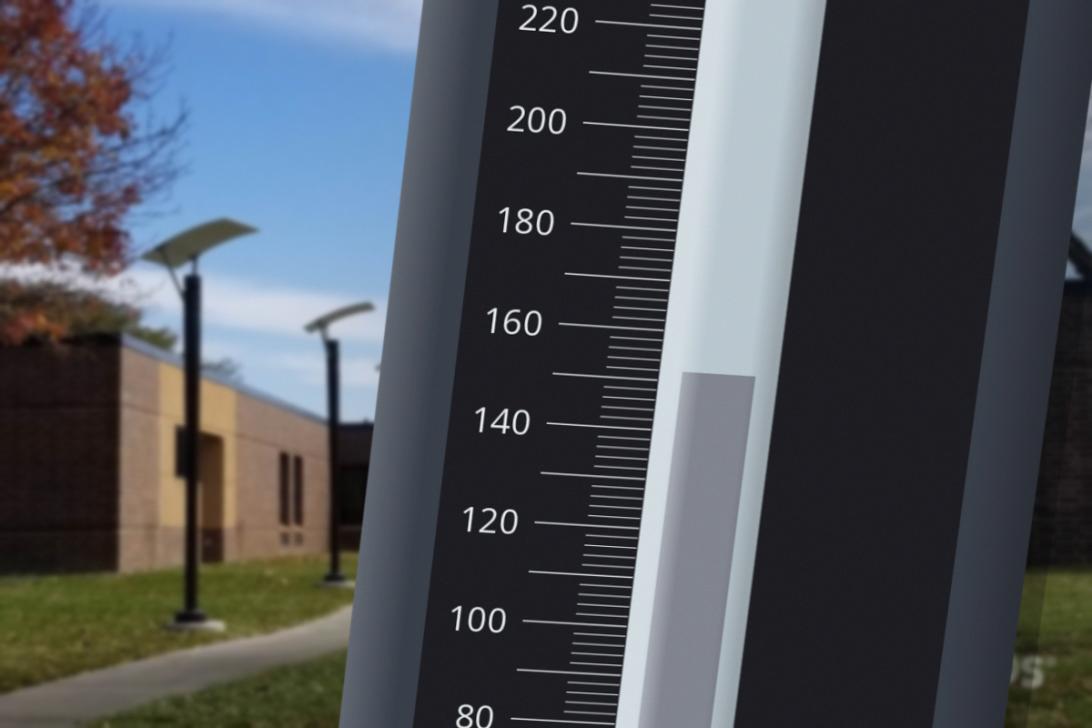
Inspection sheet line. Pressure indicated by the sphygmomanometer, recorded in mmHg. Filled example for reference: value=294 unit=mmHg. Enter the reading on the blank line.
value=152 unit=mmHg
